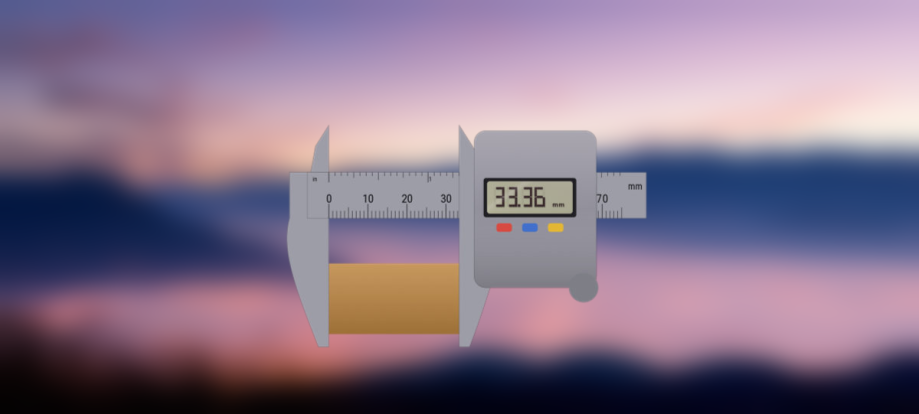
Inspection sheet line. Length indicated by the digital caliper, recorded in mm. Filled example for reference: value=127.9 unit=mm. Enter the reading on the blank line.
value=33.36 unit=mm
